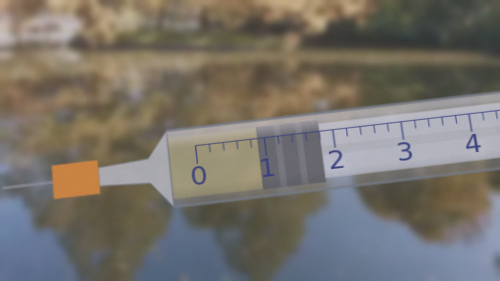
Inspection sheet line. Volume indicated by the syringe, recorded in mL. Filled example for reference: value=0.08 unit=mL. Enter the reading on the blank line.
value=0.9 unit=mL
